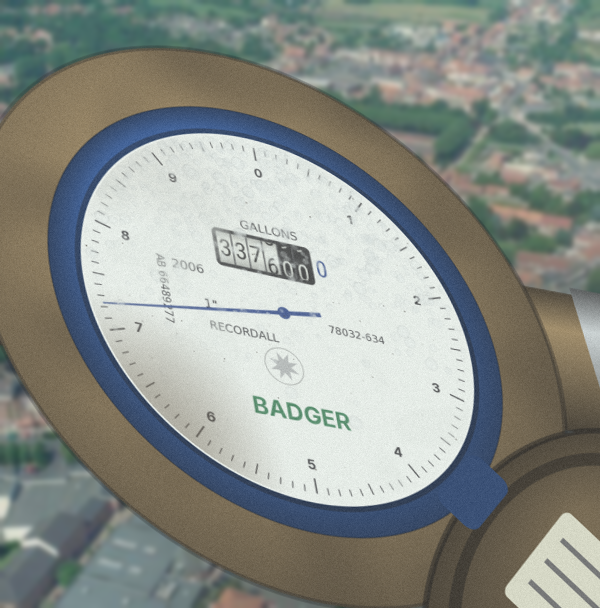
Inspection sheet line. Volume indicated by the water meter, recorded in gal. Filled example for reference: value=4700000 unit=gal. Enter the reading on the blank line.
value=3375997.2 unit=gal
